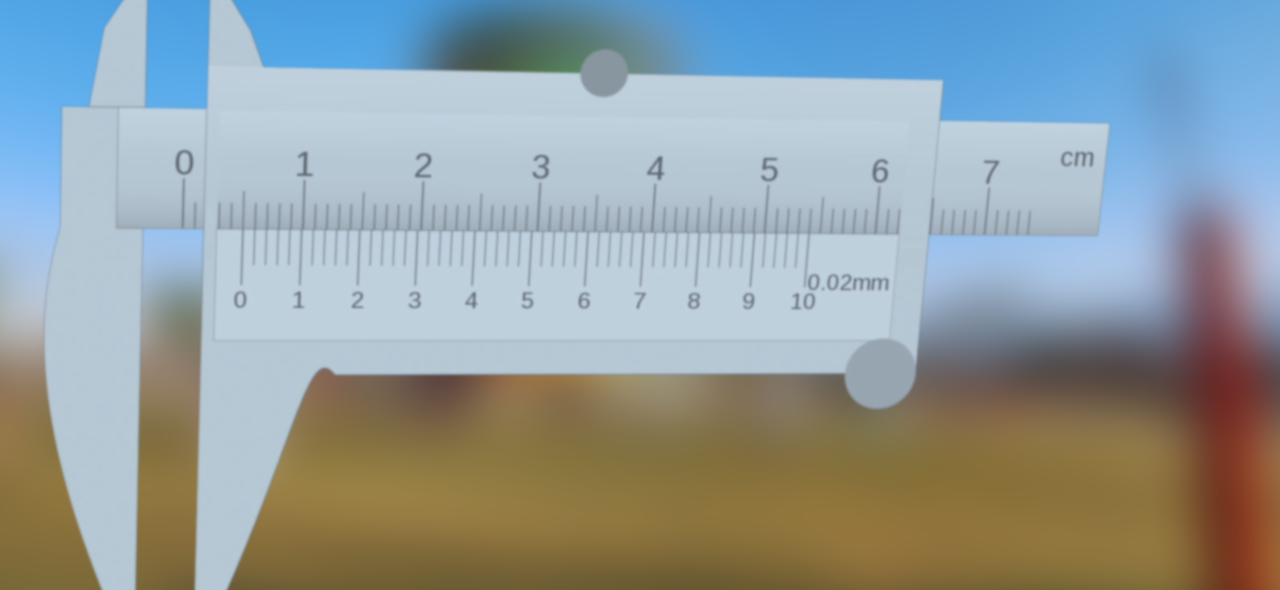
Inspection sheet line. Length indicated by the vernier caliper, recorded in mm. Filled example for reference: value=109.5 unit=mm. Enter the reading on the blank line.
value=5.0 unit=mm
